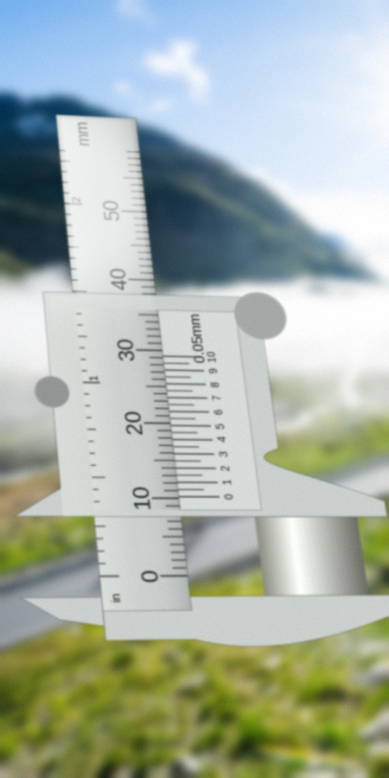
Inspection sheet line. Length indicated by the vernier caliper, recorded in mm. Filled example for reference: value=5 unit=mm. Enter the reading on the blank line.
value=10.2 unit=mm
